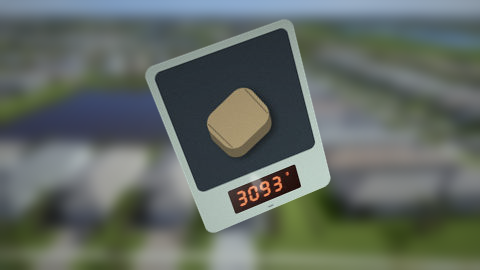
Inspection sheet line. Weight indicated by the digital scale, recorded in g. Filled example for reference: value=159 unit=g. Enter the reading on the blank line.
value=3093 unit=g
